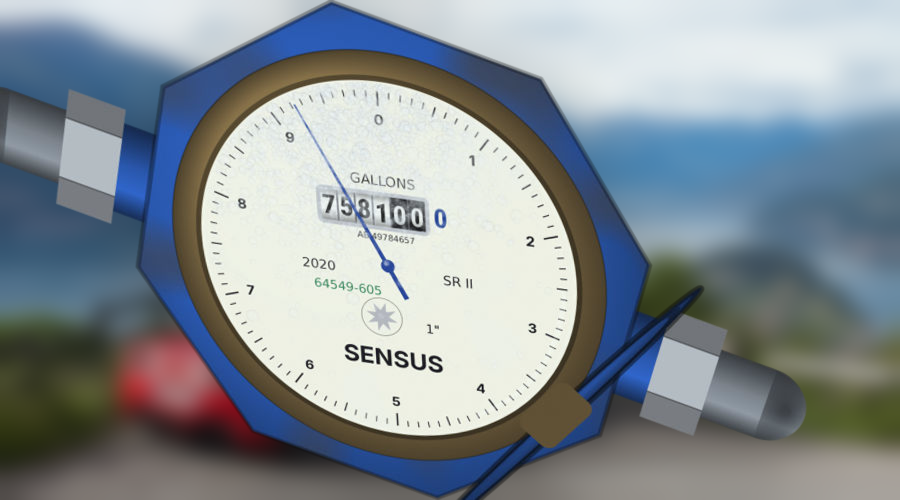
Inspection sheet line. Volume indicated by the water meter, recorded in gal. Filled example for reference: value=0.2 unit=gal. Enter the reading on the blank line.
value=7580999.2 unit=gal
